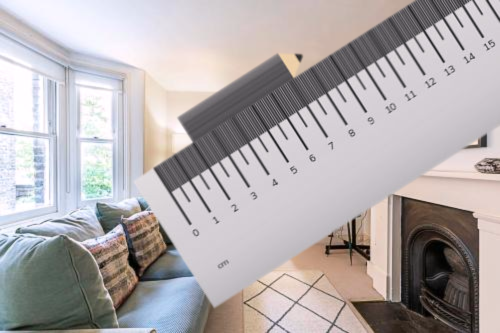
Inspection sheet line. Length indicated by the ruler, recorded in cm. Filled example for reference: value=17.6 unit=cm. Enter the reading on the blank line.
value=6 unit=cm
